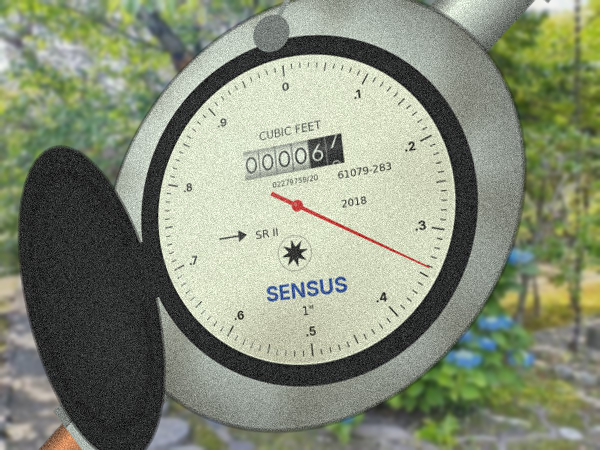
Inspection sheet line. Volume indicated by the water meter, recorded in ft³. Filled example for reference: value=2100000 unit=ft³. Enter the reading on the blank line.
value=67.34 unit=ft³
